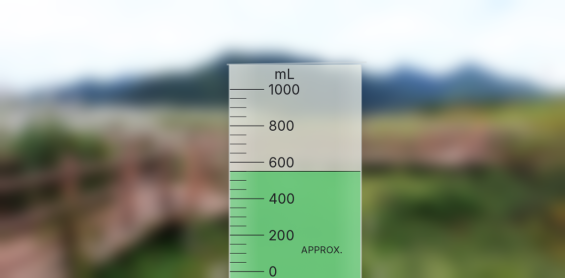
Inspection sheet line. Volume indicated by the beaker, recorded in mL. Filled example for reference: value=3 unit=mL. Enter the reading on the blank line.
value=550 unit=mL
